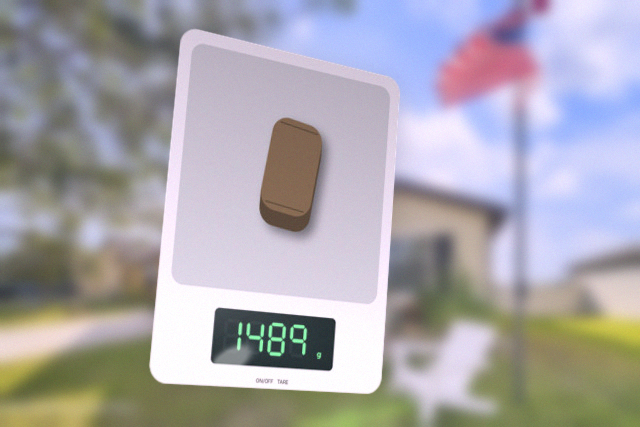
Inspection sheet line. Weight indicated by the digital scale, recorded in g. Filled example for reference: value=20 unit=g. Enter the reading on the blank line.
value=1489 unit=g
